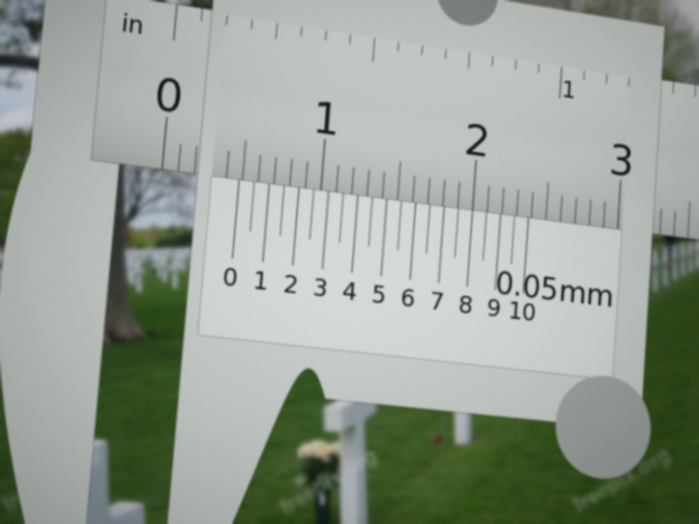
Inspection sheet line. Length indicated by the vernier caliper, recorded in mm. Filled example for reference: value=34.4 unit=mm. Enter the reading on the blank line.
value=4.8 unit=mm
